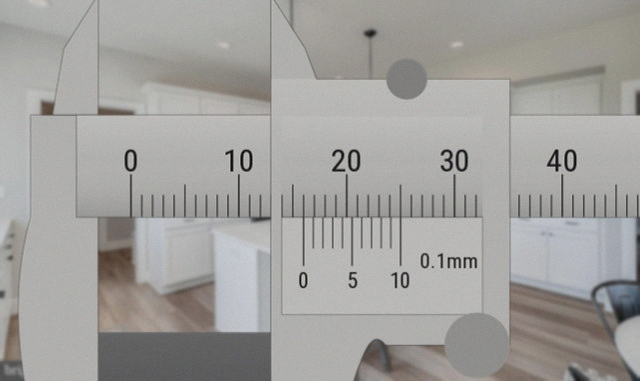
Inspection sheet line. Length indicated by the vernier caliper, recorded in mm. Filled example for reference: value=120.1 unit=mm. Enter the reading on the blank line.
value=16.0 unit=mm
